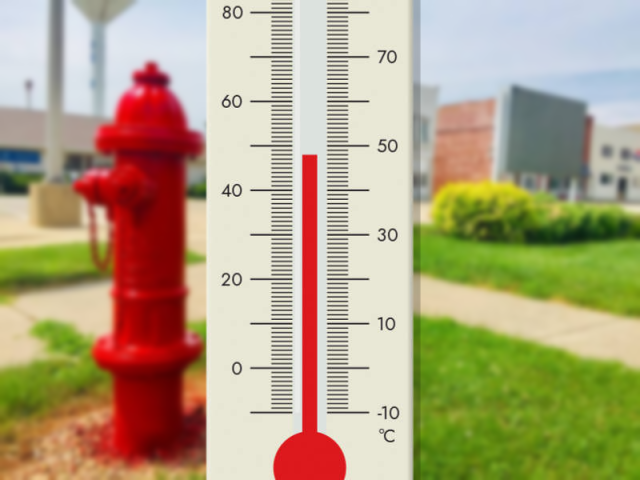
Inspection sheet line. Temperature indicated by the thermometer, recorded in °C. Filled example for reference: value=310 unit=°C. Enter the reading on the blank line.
value=48 unit=°C
